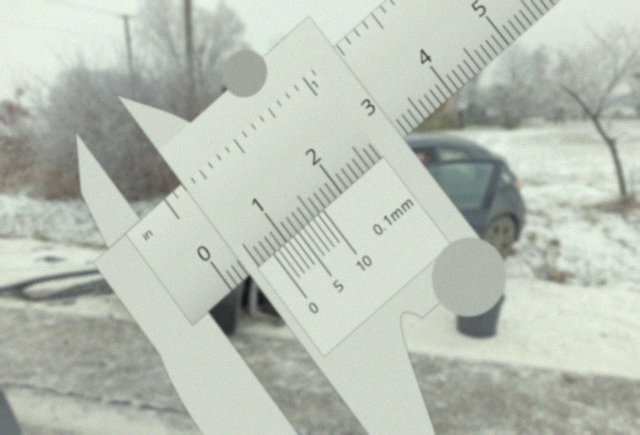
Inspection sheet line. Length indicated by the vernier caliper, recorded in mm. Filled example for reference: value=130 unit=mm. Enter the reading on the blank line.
value=7.6 unit=mm
